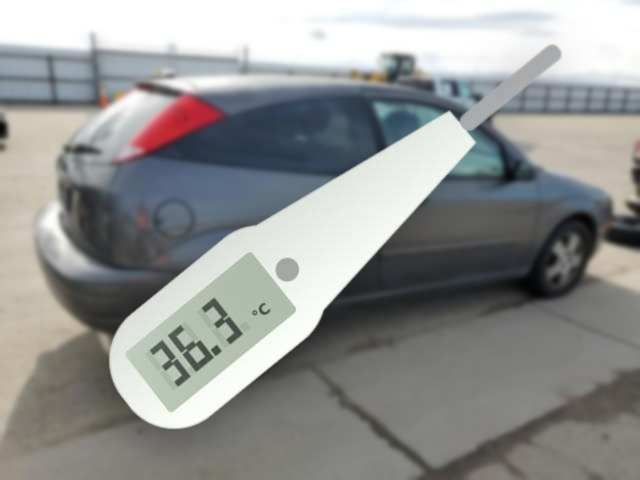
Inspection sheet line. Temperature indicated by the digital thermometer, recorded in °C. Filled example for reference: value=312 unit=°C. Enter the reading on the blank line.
value=36.3 unit=°C
